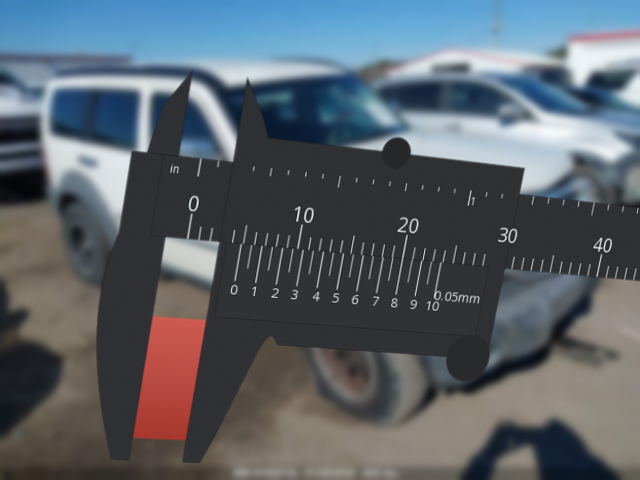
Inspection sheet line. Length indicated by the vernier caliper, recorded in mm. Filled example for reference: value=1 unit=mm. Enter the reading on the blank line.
value=4.8 unit=mm
